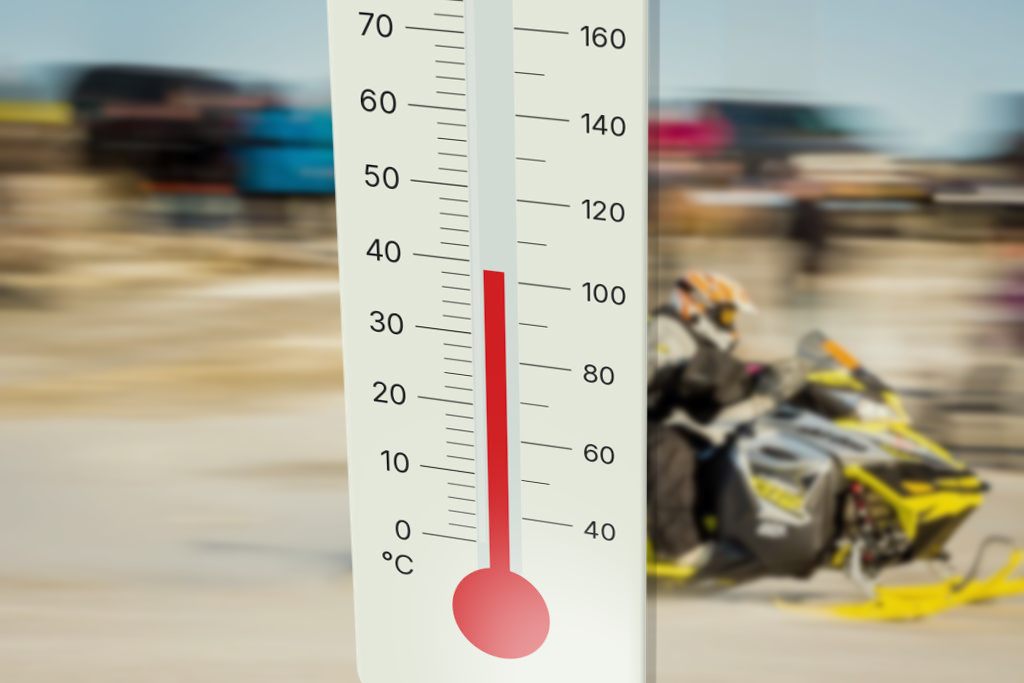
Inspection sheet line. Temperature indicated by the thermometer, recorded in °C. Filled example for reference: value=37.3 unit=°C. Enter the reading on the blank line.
value=39 unit=°C
